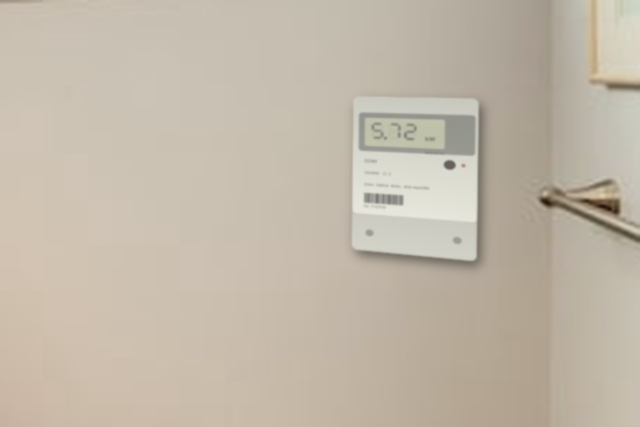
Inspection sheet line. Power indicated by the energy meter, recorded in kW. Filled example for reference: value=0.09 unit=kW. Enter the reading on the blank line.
value=5.72 unit=kW
